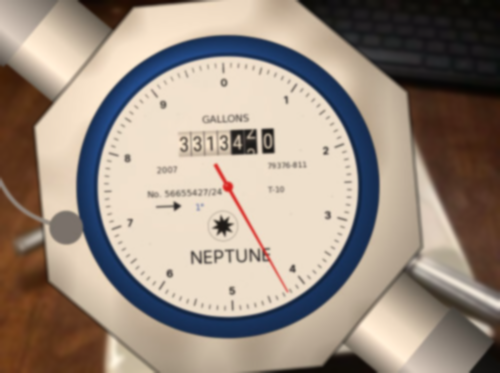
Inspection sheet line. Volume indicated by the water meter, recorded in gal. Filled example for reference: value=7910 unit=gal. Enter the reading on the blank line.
value=3313424.2 unit=gal
